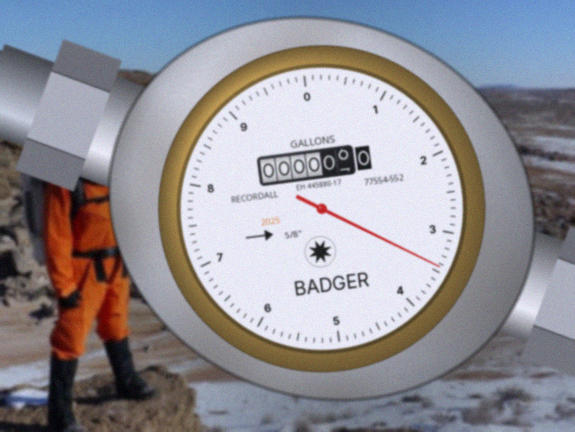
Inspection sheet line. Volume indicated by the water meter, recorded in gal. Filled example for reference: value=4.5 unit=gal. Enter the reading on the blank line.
value=63.4 unit=gal
